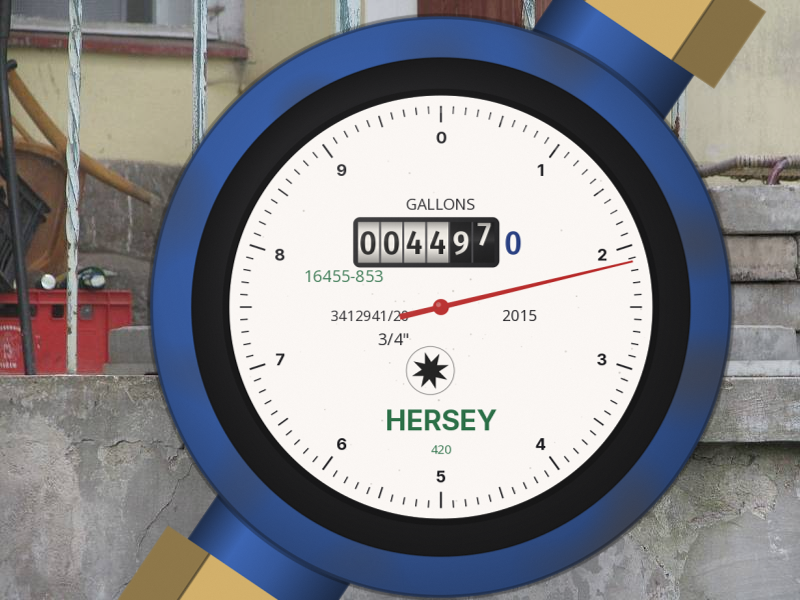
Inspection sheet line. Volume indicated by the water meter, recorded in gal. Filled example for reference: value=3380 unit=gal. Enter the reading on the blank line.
value=44972.1 unit=gal
